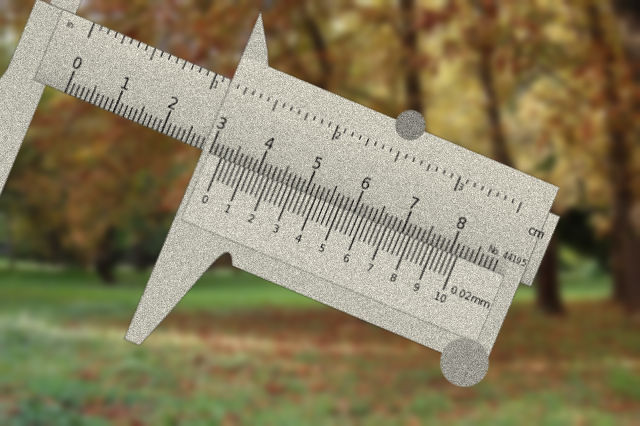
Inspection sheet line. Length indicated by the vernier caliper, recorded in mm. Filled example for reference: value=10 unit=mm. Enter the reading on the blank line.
value=32.5 unit=mm
